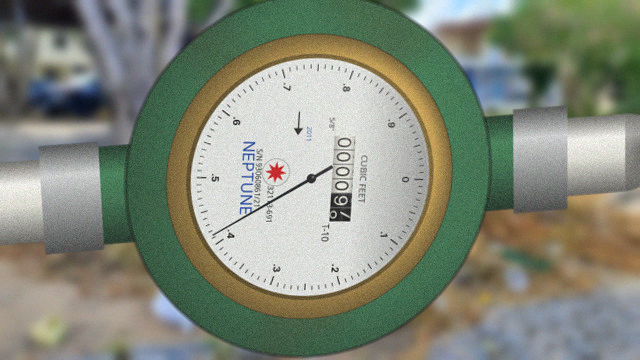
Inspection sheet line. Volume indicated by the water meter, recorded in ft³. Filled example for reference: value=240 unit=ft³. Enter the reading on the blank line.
value=97.41 unit=ft³
